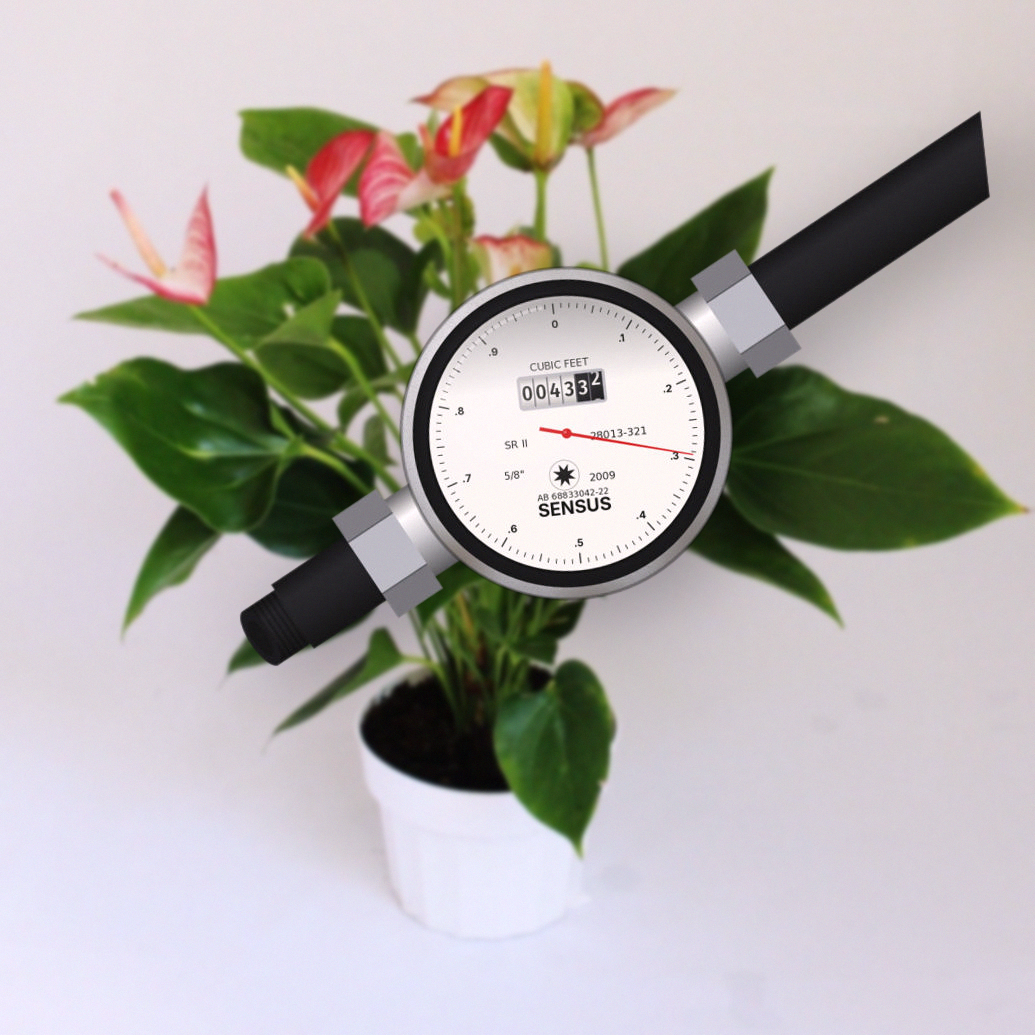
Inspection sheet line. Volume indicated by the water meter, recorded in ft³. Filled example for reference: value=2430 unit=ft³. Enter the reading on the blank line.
value=4332.29 unit=ft³
